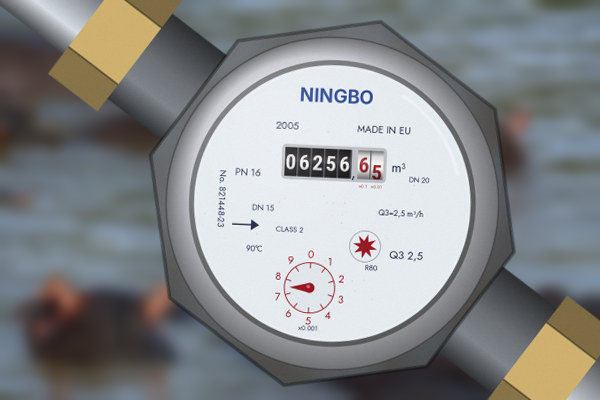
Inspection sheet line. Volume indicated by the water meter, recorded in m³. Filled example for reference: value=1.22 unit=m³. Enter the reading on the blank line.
value=6256.647 unit=m³
